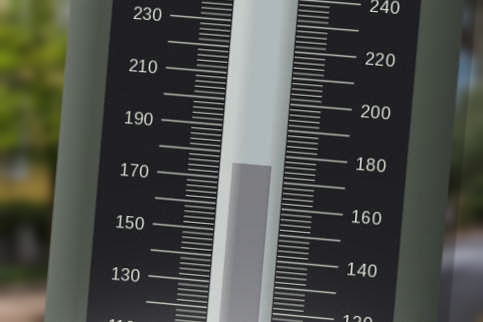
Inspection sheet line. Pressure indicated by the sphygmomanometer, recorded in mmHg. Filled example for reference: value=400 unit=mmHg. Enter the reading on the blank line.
value=176 unit=mmHg
